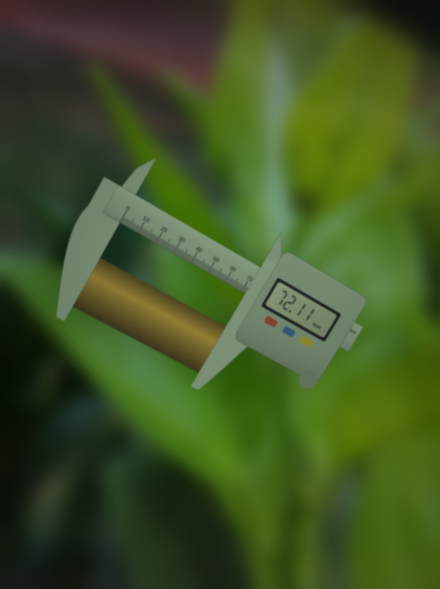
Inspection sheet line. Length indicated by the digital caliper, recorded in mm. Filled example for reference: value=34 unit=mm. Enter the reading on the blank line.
value=72.11 unit=mm
